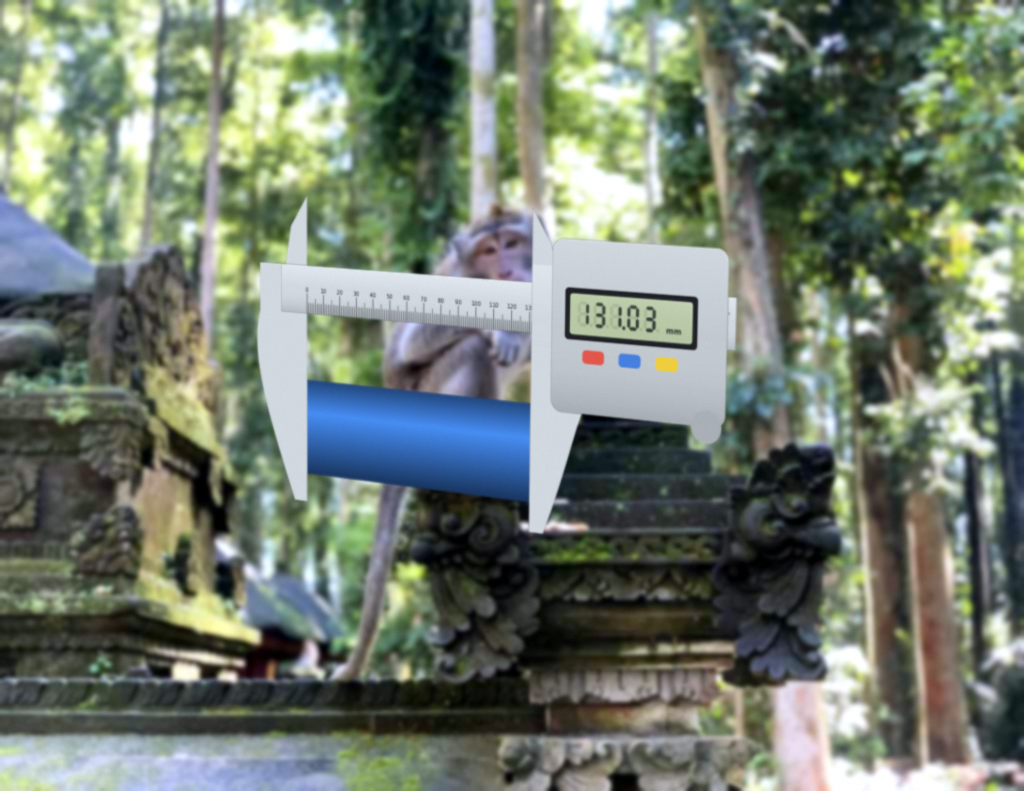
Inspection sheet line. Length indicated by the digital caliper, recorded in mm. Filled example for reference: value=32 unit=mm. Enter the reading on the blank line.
value=131.03 unit=mm
